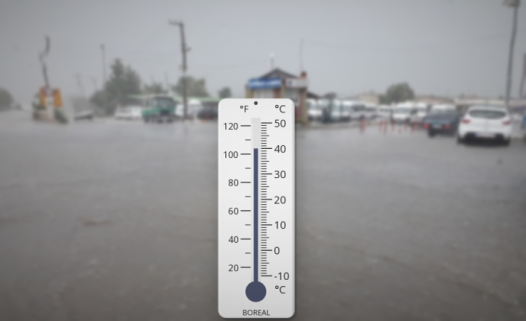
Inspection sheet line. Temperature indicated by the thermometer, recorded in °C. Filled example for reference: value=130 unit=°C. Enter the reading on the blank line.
value=40 unit=°C
